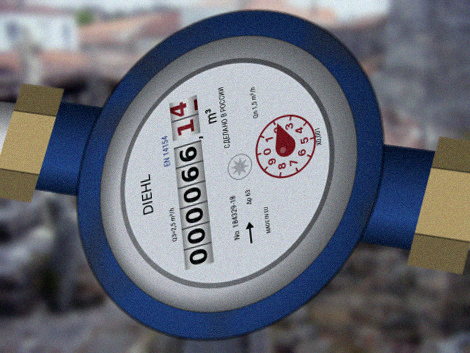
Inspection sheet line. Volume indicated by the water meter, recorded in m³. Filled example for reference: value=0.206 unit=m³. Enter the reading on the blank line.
value=66.142 unit=m³
